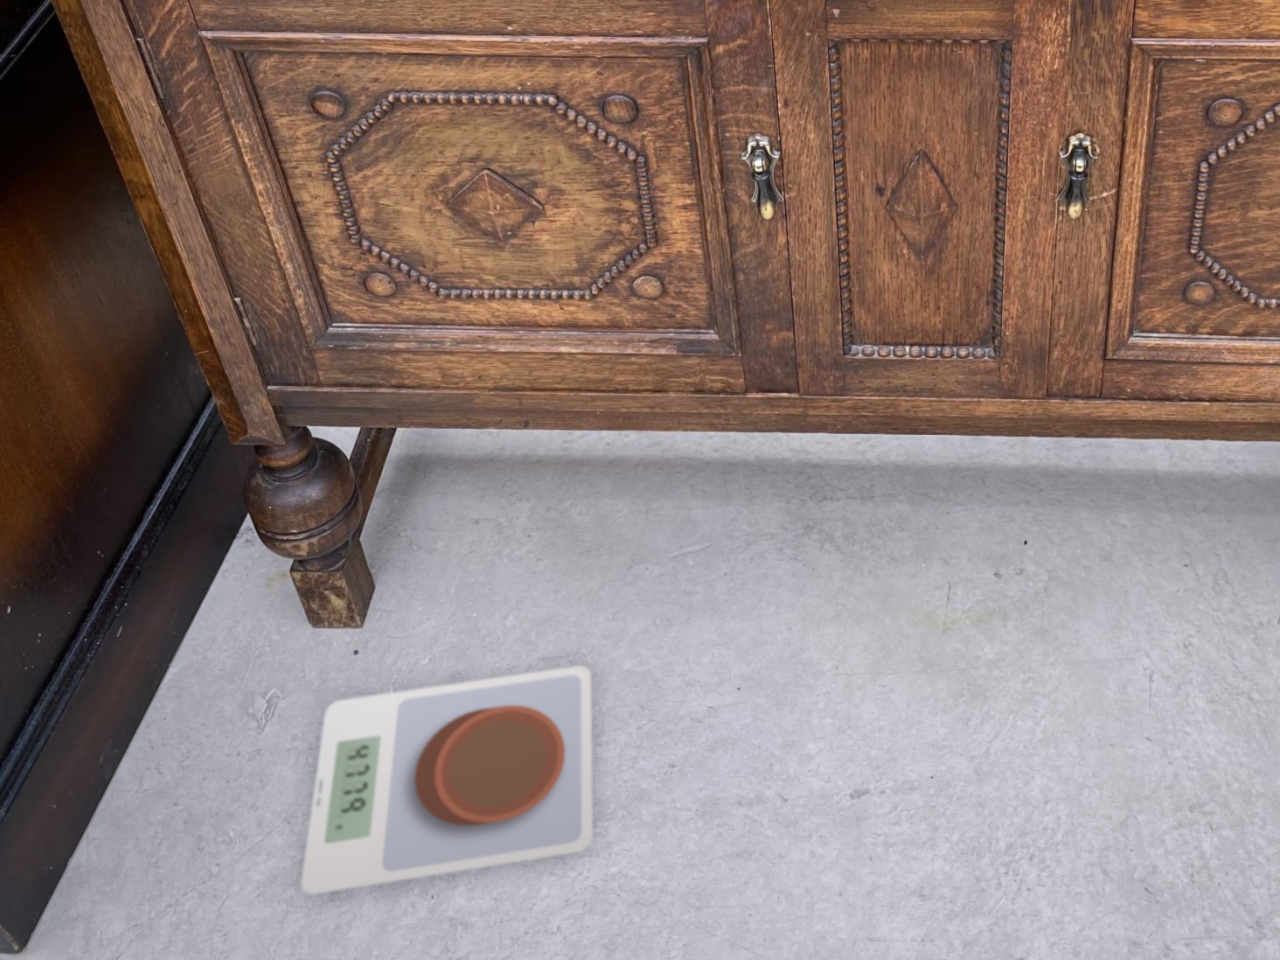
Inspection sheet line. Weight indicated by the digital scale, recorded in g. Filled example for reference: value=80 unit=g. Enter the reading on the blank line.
value=4779 unit=g
